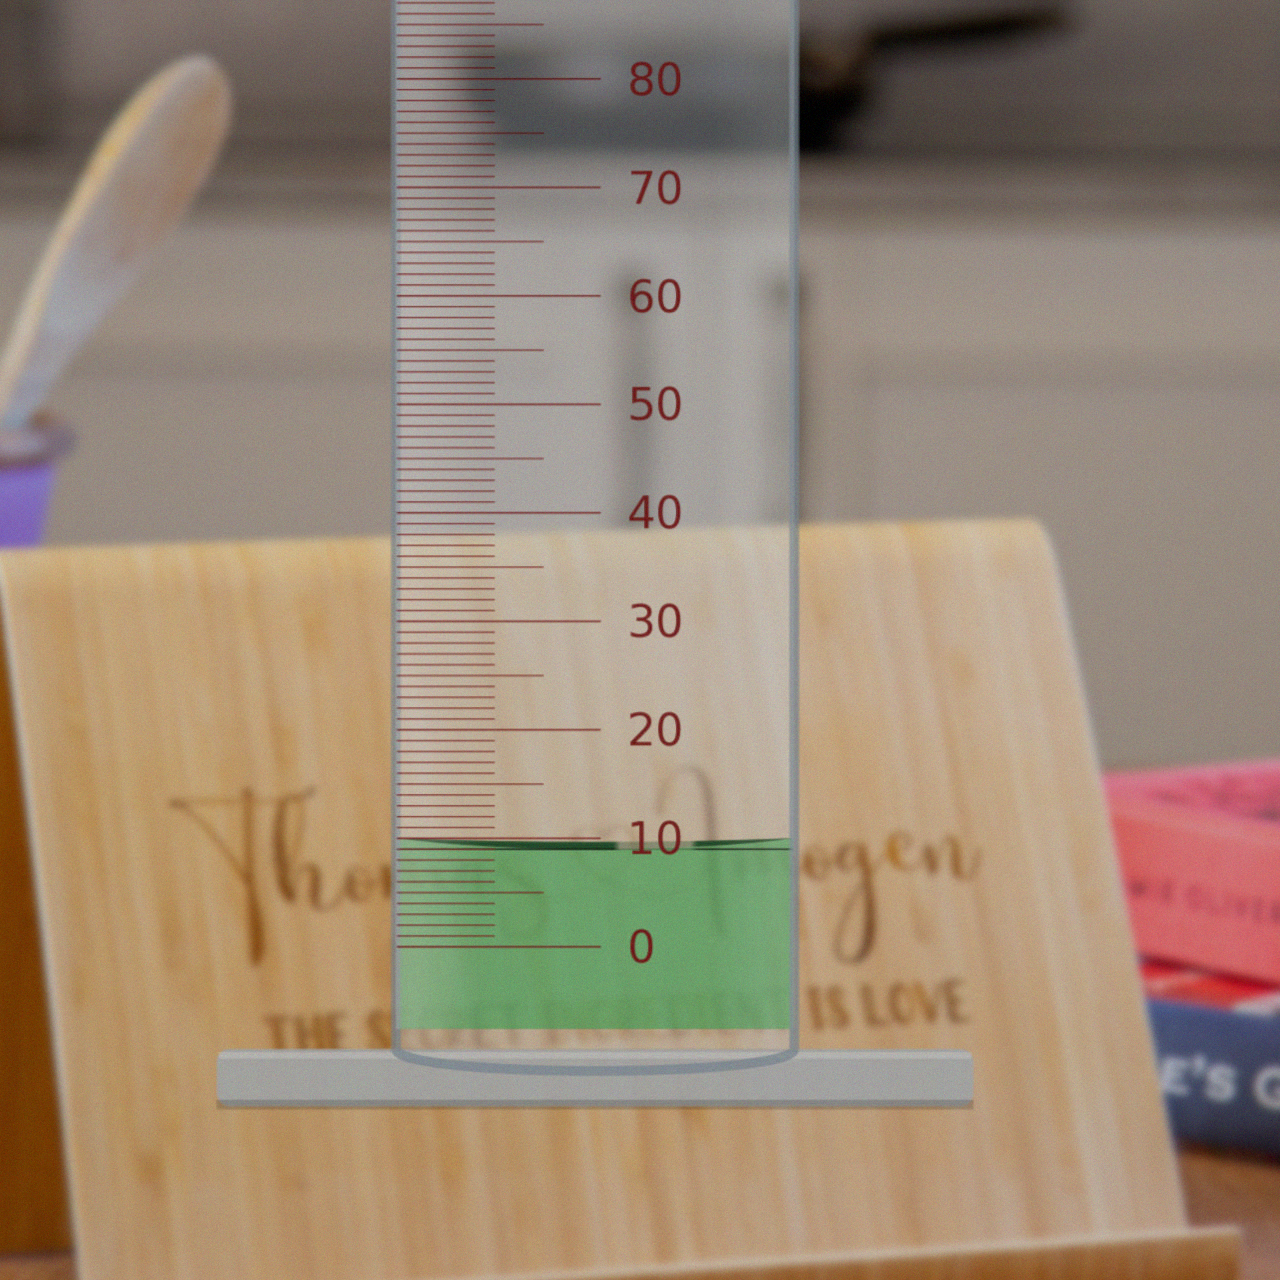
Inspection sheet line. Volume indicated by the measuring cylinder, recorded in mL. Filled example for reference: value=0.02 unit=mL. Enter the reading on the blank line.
value=9 unit=mL
